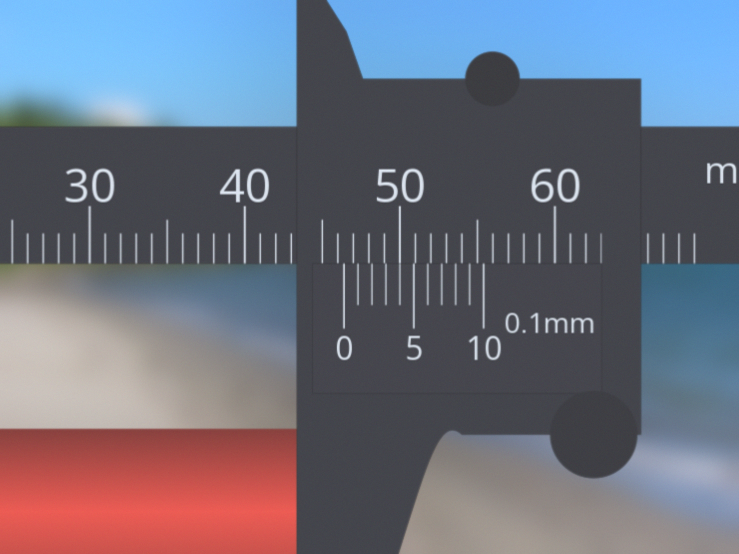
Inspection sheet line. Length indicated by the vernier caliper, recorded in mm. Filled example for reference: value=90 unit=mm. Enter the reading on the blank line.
value=46.4 unit=mm
